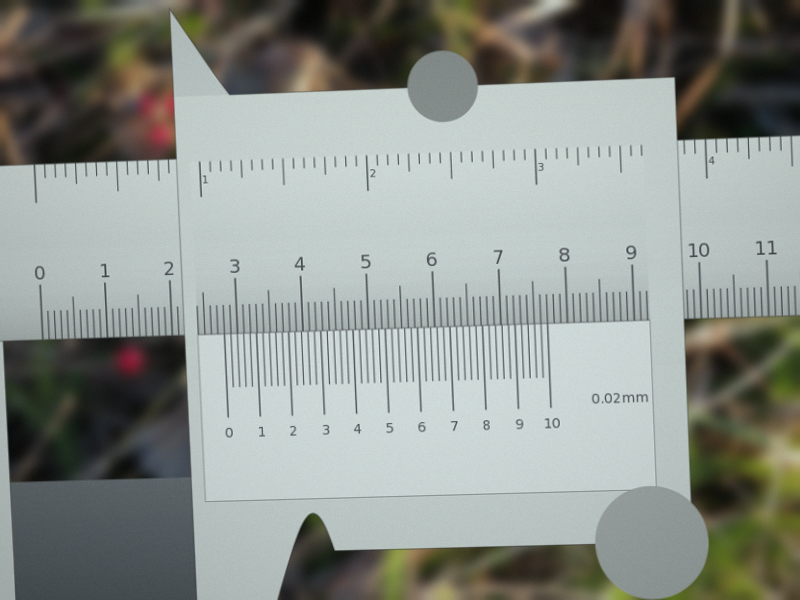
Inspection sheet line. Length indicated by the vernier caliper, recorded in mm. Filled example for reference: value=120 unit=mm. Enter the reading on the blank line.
value=28.0 unit=mm
